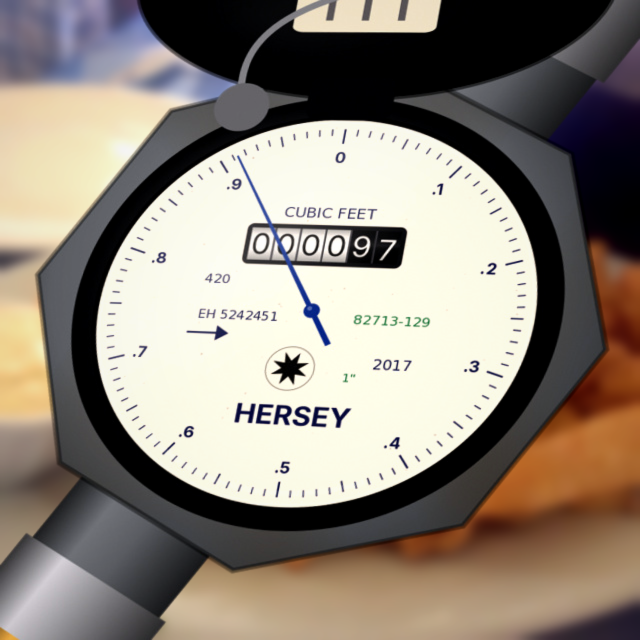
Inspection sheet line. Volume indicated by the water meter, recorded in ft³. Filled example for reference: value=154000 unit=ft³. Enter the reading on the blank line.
value=96.91 unit=ft³
